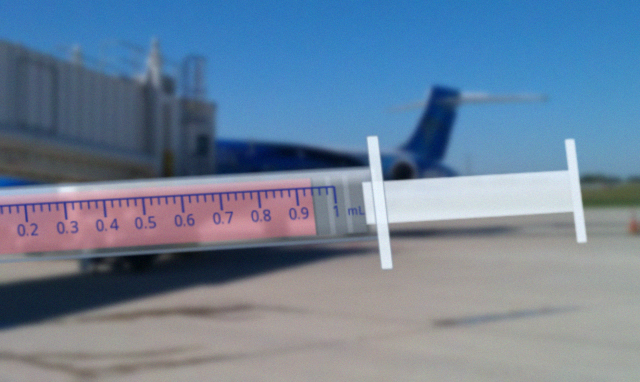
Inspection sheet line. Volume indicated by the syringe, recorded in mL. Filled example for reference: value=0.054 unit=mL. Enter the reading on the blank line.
value=0.94 unit=mL
